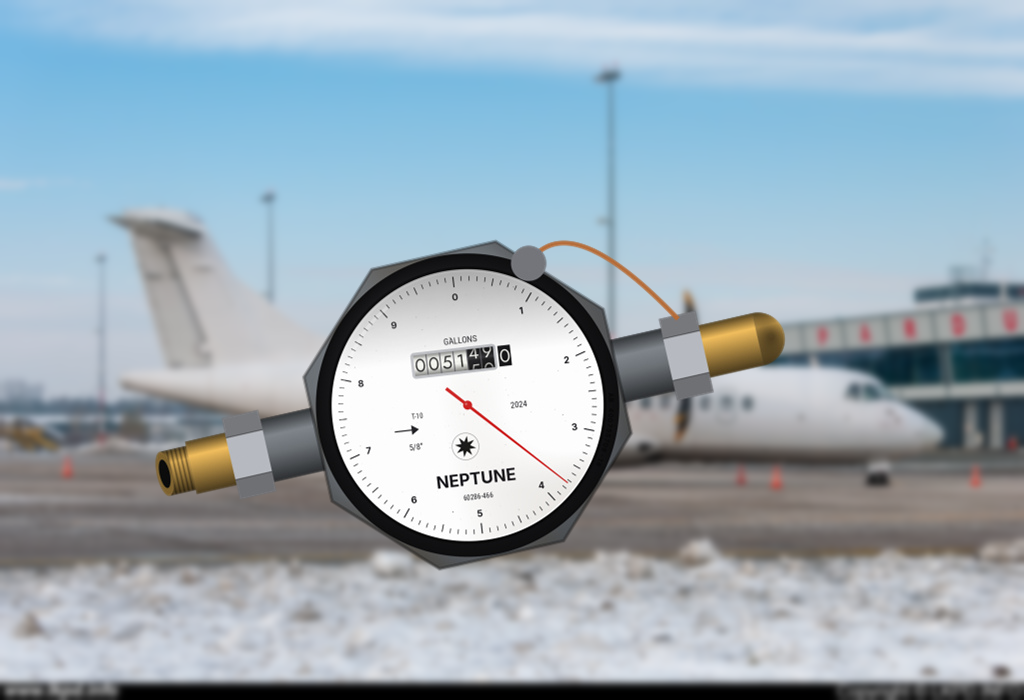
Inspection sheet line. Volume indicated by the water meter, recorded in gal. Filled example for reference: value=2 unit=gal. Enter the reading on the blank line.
value=51493.7 unit=gal
